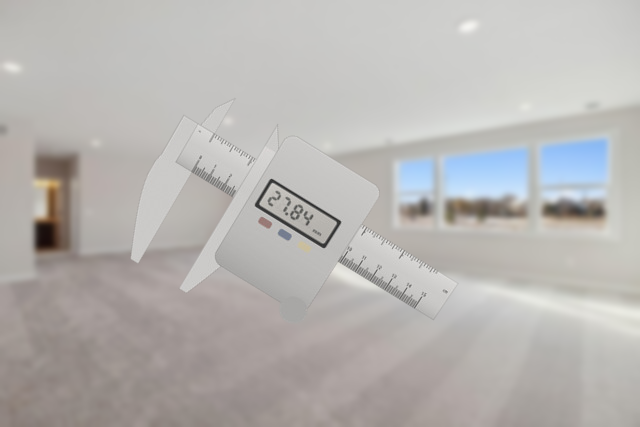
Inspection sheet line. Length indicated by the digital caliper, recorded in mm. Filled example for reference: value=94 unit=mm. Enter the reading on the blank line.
value=27.84 unit=mm
